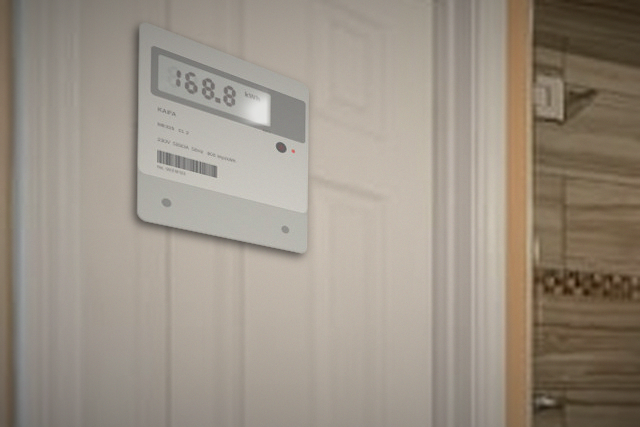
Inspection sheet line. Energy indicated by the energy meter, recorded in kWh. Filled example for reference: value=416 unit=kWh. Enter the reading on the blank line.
value=168.8 unit=kWh
